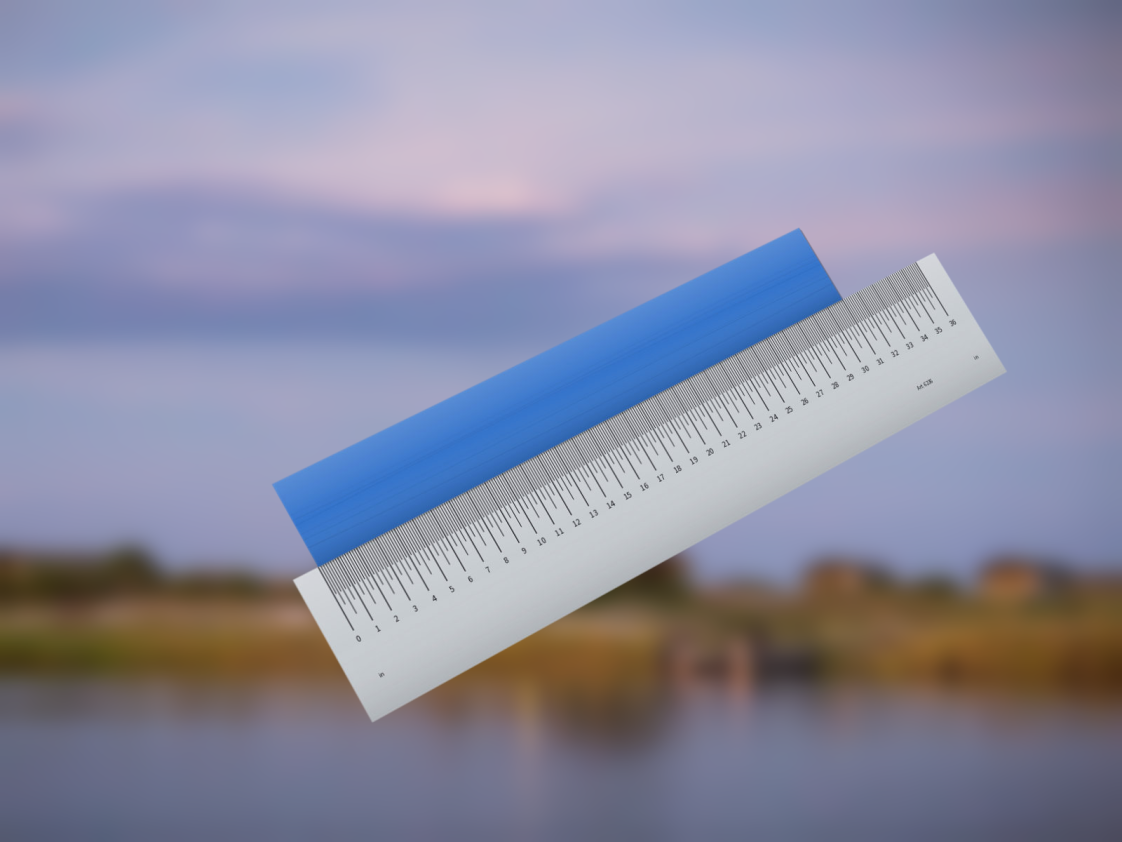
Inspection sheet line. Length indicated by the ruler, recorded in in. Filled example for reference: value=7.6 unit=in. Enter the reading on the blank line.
value=31 unit=in
